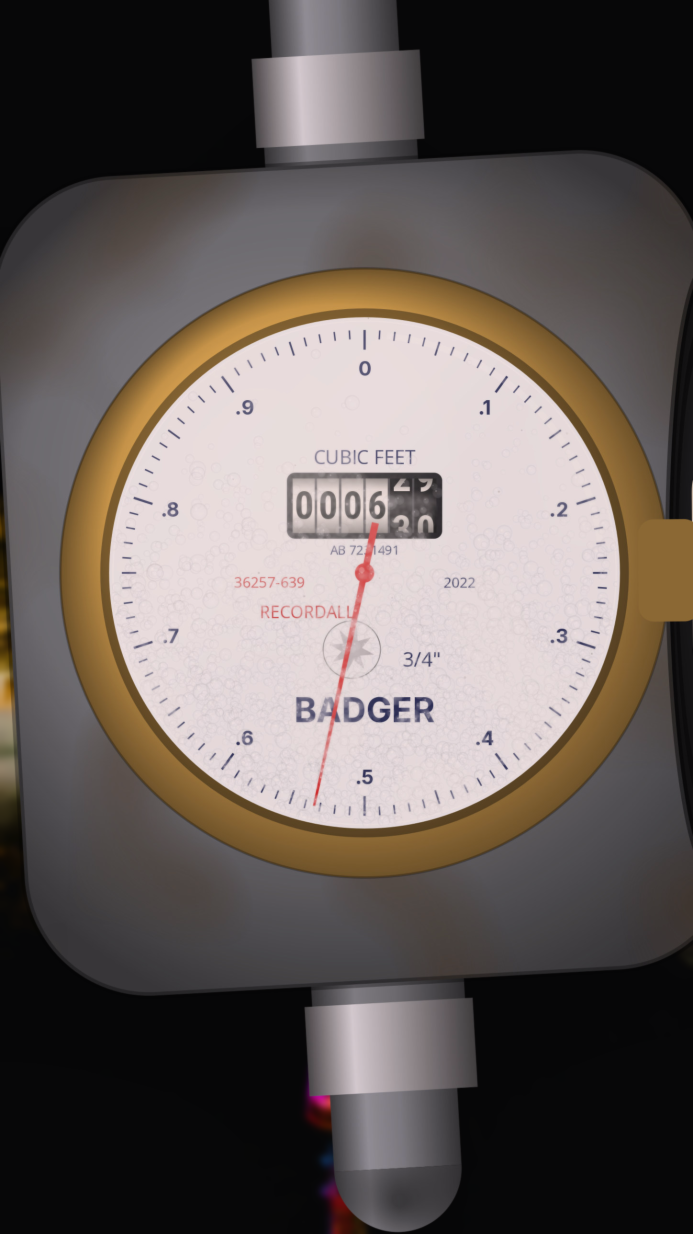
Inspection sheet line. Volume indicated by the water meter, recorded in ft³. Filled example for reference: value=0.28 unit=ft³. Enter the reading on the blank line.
value=629.53 unit=ft³
